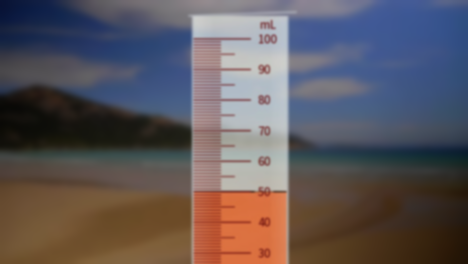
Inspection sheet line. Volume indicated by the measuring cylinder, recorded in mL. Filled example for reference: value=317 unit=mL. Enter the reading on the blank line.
value=50 unit=mL
